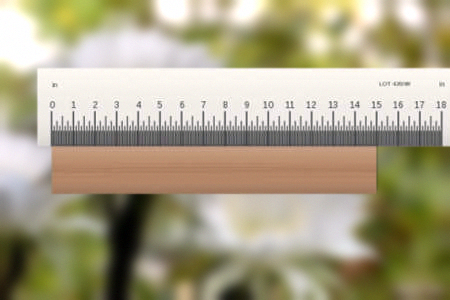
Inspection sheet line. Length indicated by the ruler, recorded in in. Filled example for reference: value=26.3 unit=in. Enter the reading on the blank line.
value=15 unit=in
